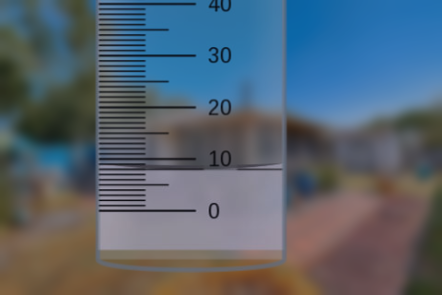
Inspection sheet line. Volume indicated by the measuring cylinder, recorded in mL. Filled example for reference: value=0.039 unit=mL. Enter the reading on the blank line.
value=8 unit=mL
